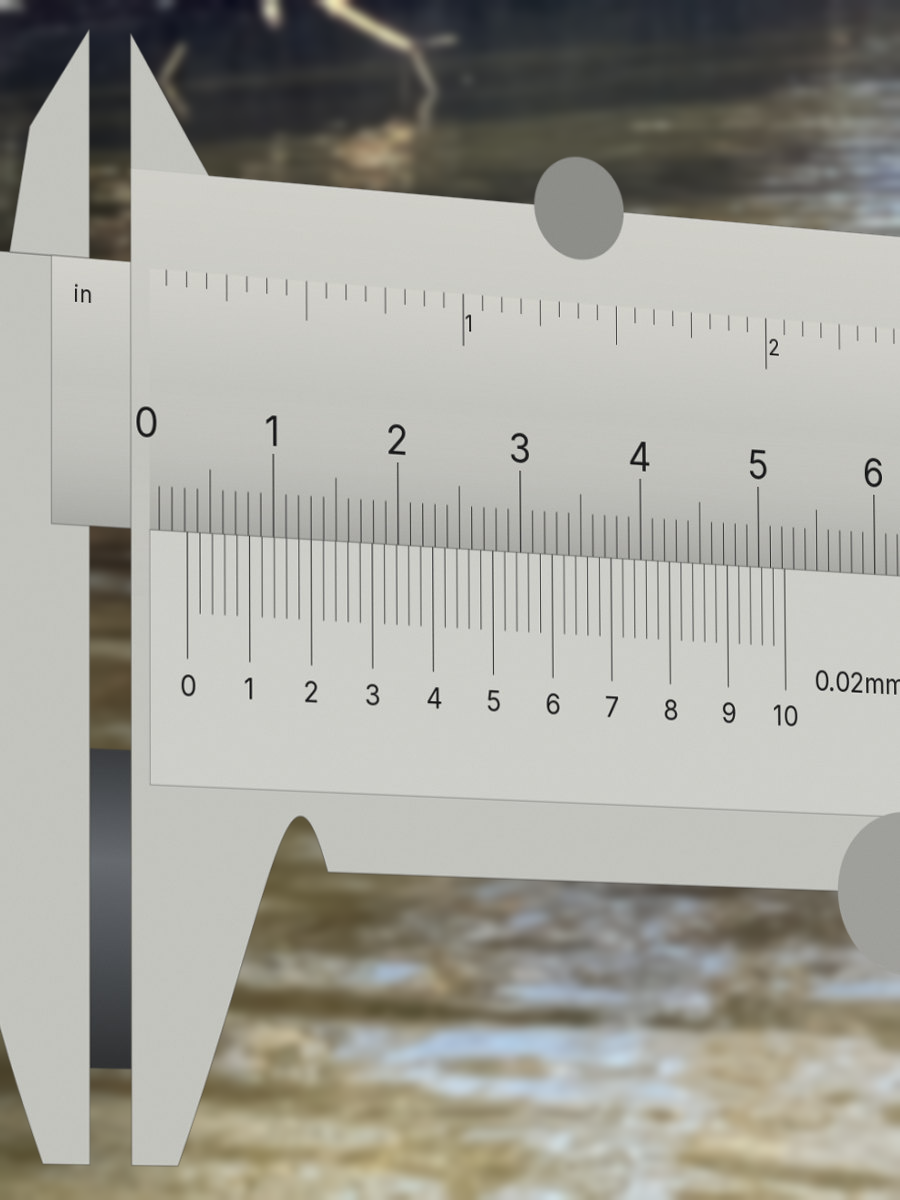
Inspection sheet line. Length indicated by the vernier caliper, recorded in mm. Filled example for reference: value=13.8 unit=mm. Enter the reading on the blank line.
value=3.2 unit=mm
